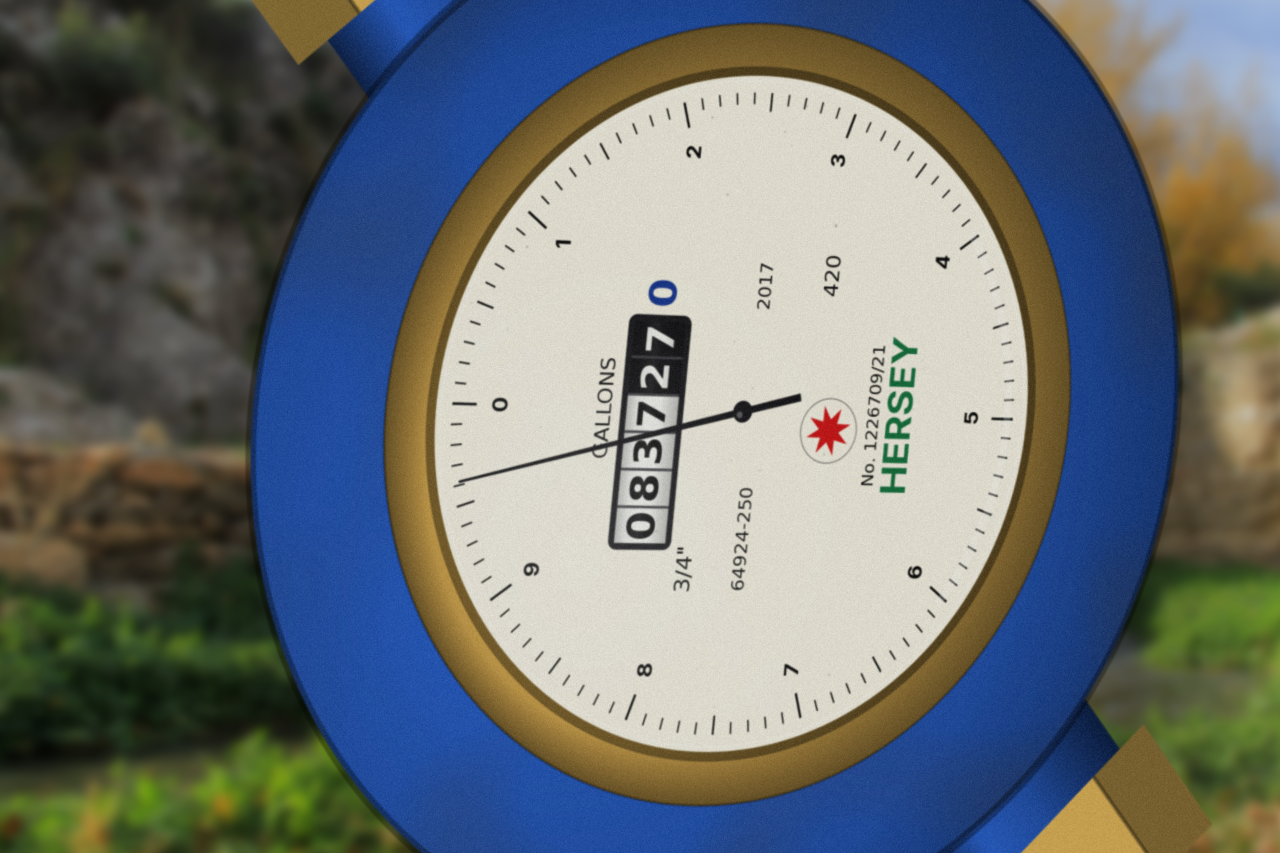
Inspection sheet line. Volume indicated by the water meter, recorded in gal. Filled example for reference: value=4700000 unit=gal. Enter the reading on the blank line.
value=837269.6 unit=gal
